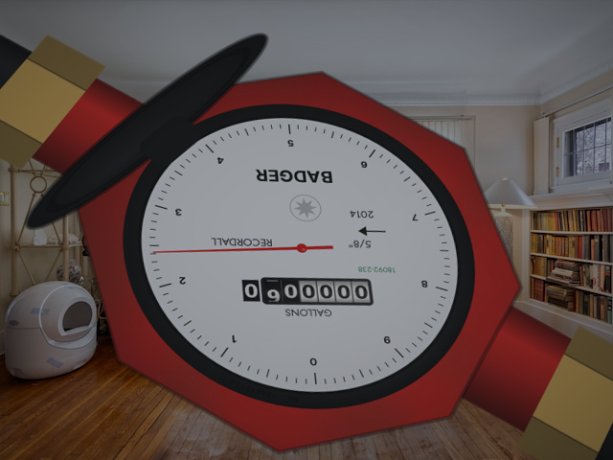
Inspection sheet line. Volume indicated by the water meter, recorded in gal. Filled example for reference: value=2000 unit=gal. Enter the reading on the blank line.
value=62.4 unit=gal
